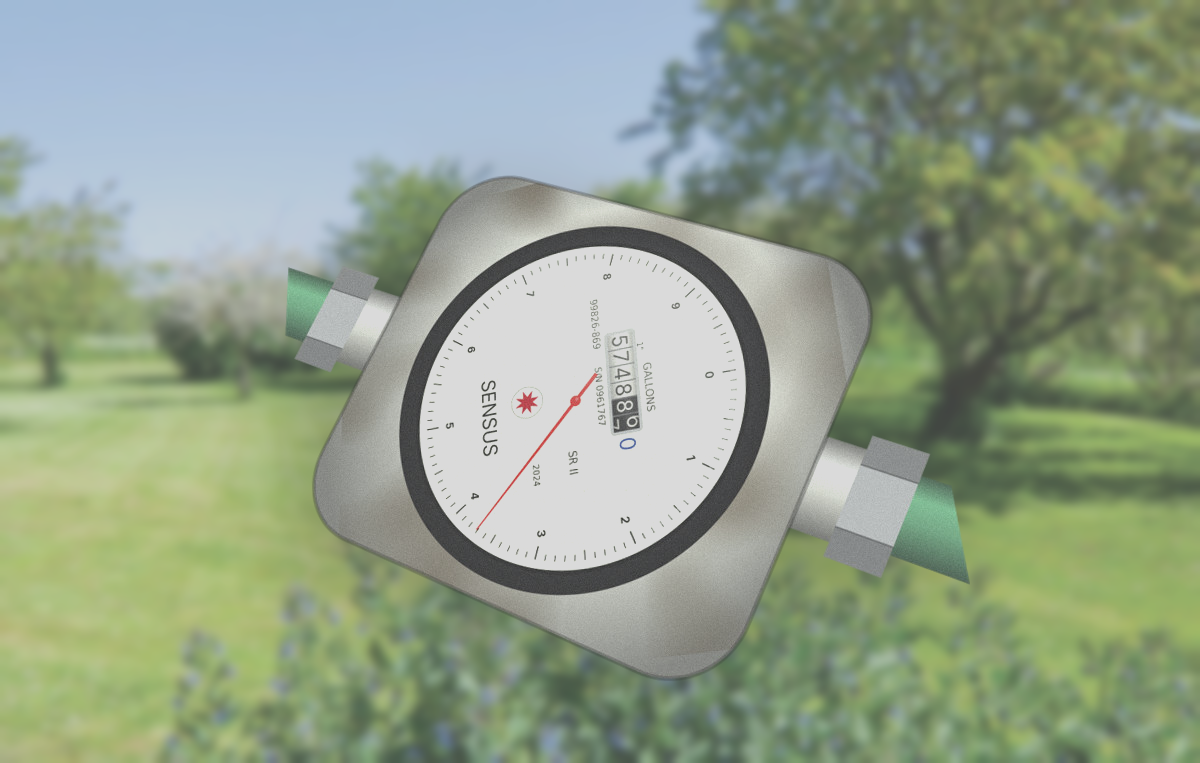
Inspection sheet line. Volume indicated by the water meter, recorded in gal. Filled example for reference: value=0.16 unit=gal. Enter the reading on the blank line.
value=5748863.7 unit=gal
